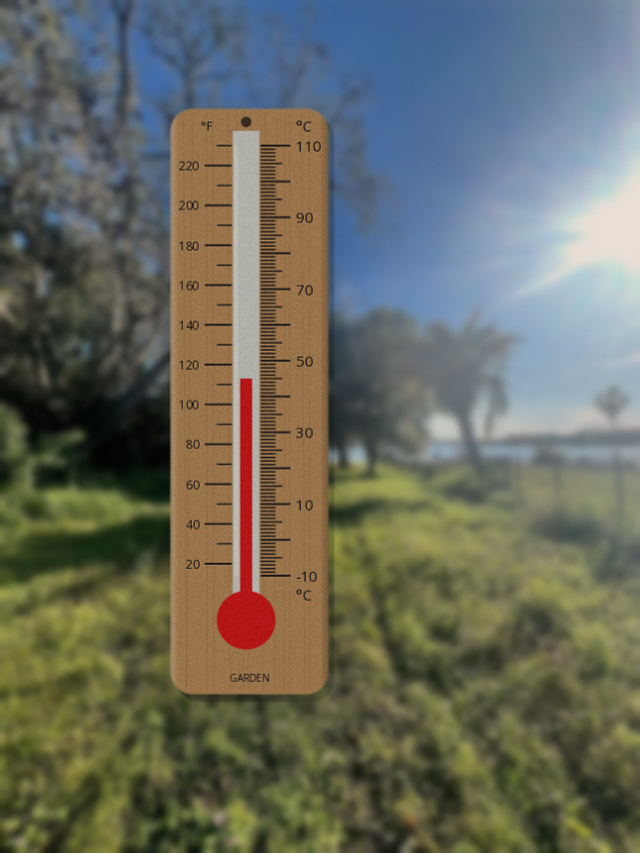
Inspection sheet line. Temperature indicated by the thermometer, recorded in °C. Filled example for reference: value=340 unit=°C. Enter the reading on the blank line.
value=45 unit=°C
